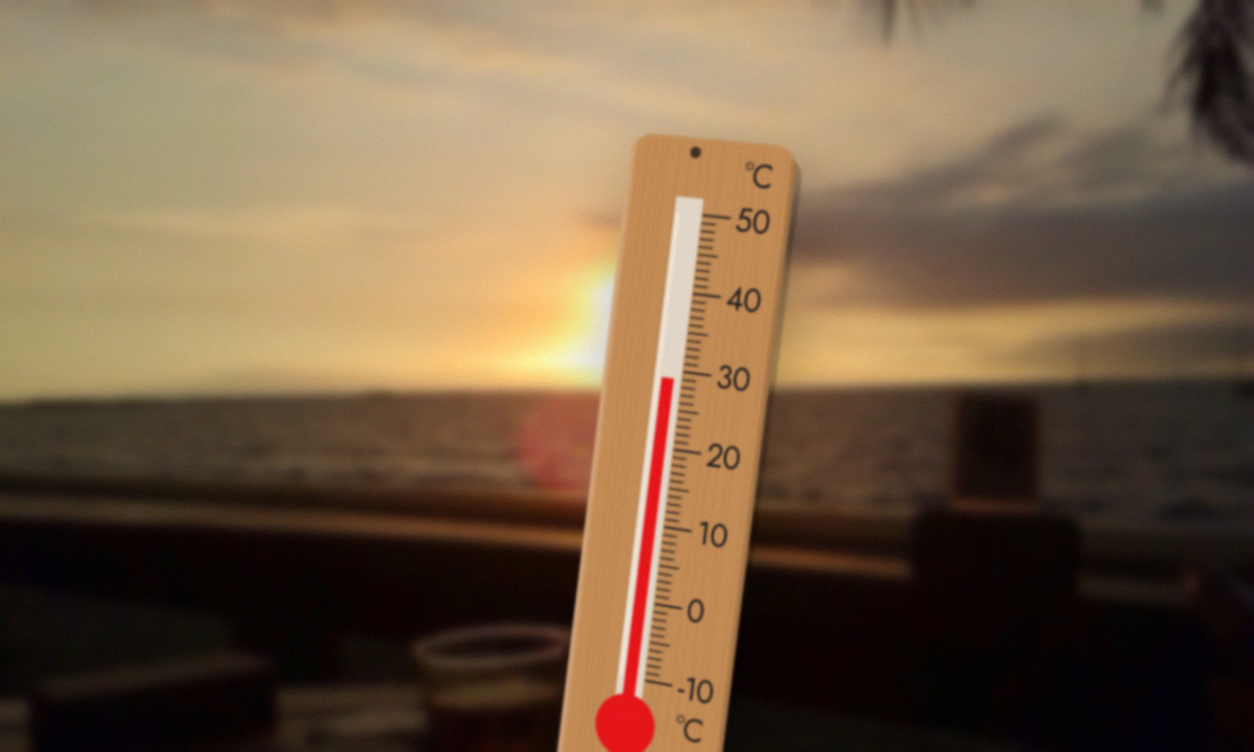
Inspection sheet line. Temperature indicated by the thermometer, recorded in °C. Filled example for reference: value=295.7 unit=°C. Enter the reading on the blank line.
value=29 unit=°C
